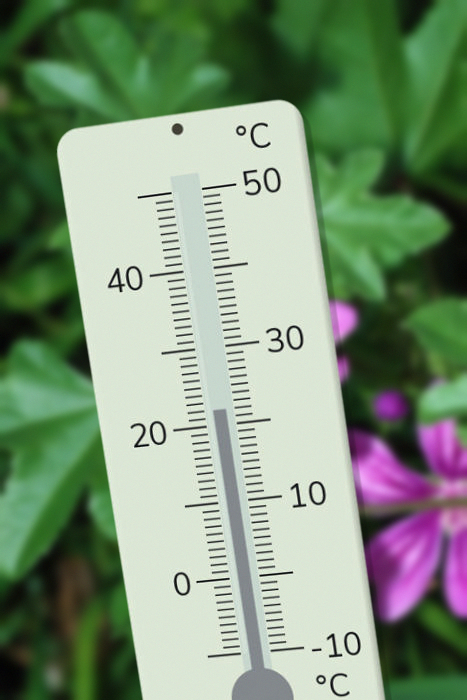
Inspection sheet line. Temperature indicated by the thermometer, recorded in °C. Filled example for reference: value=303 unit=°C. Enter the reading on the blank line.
value=22 unit=°C
